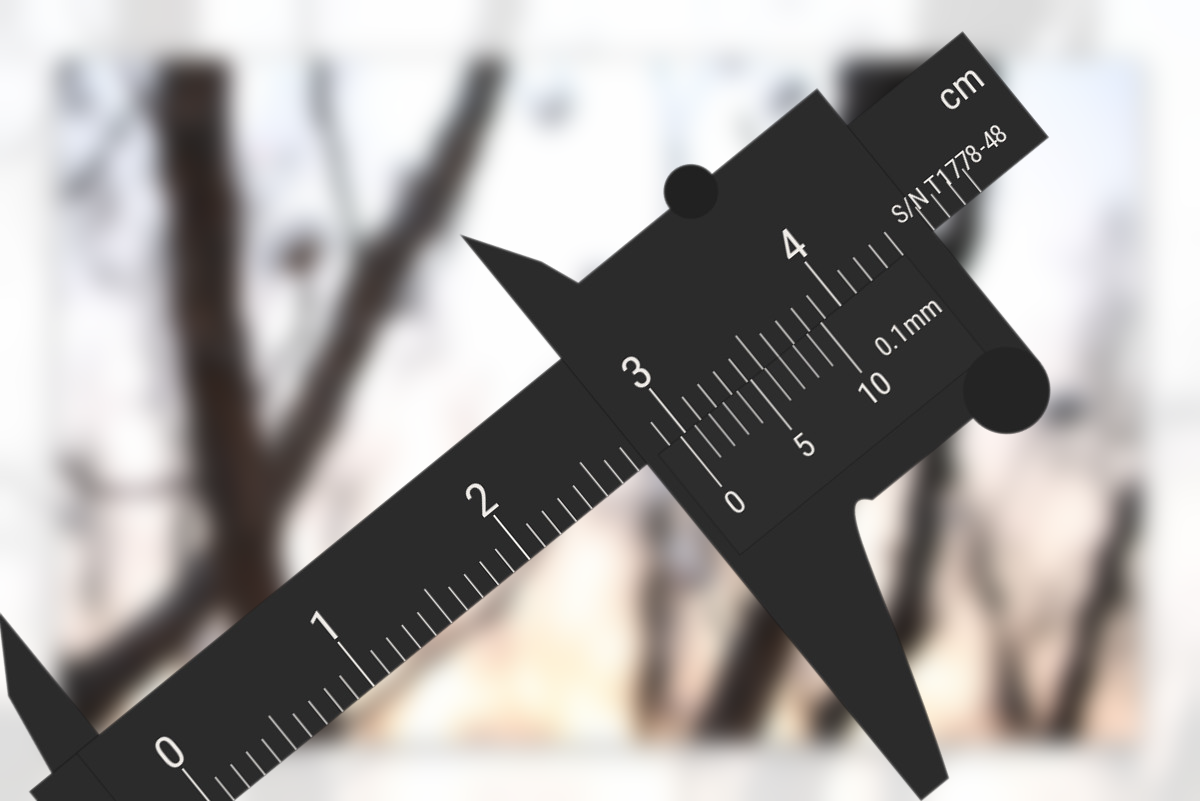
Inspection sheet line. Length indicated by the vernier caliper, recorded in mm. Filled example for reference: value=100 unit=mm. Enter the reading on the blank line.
value=29.7 unit=mm
